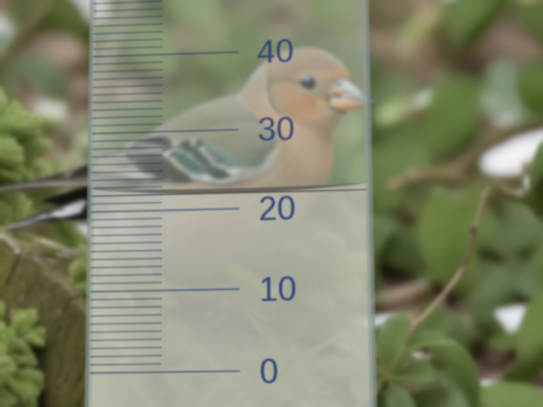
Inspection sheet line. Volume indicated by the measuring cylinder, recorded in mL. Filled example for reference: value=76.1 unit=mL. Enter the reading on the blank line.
value=22 unit=mL
